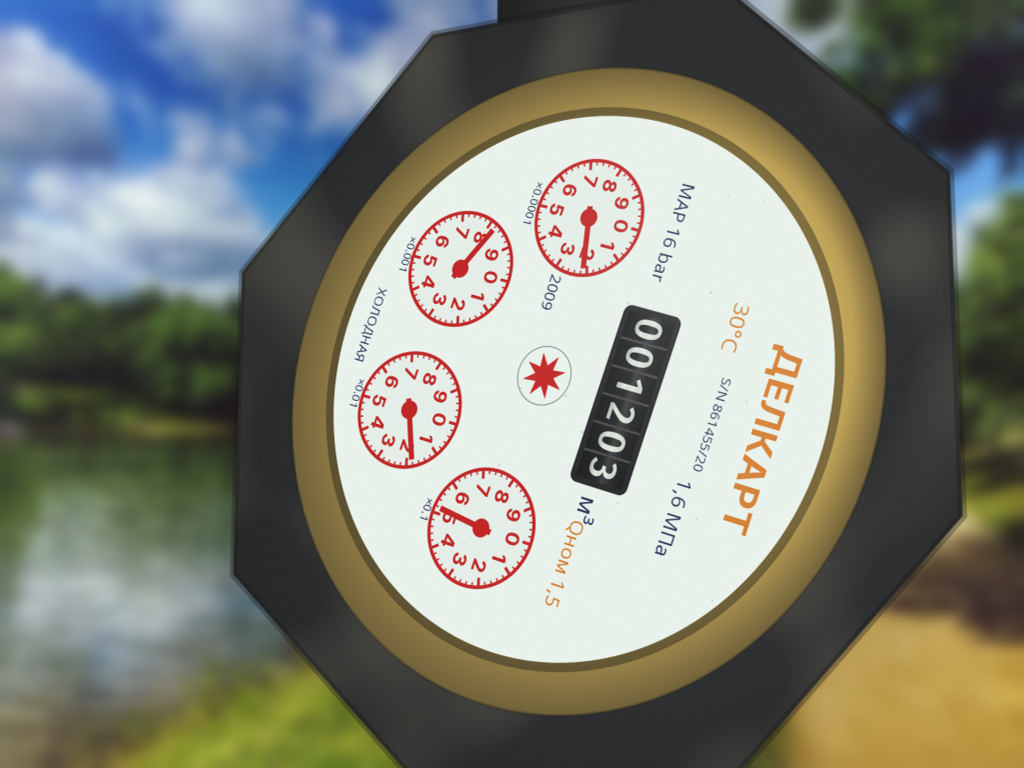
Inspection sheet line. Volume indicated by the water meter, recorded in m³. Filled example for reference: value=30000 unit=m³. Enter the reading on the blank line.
value=1203.5182 unit=m³
